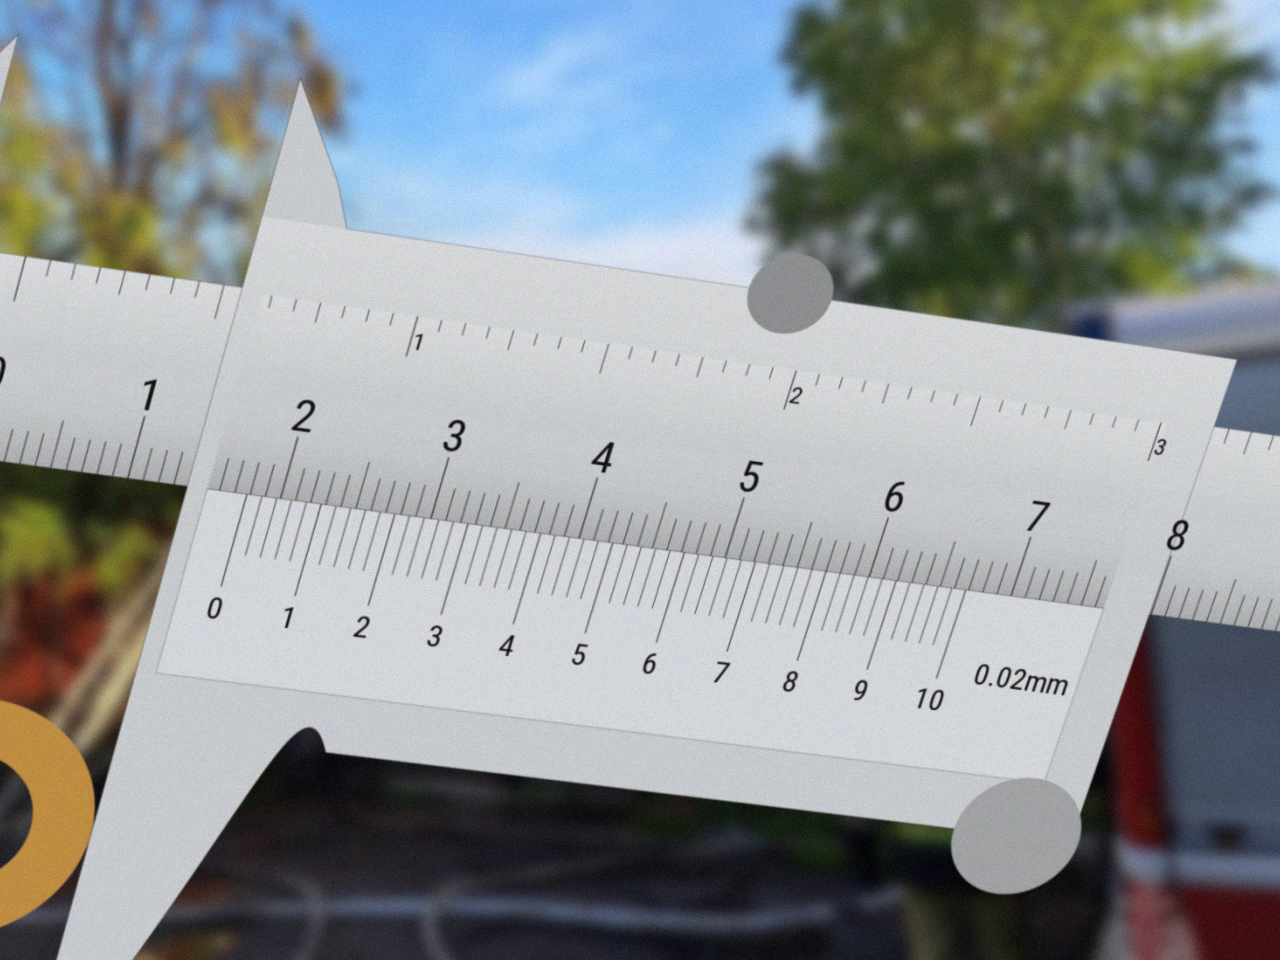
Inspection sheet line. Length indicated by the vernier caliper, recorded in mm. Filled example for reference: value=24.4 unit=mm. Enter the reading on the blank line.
value=17.8 unit=mm
